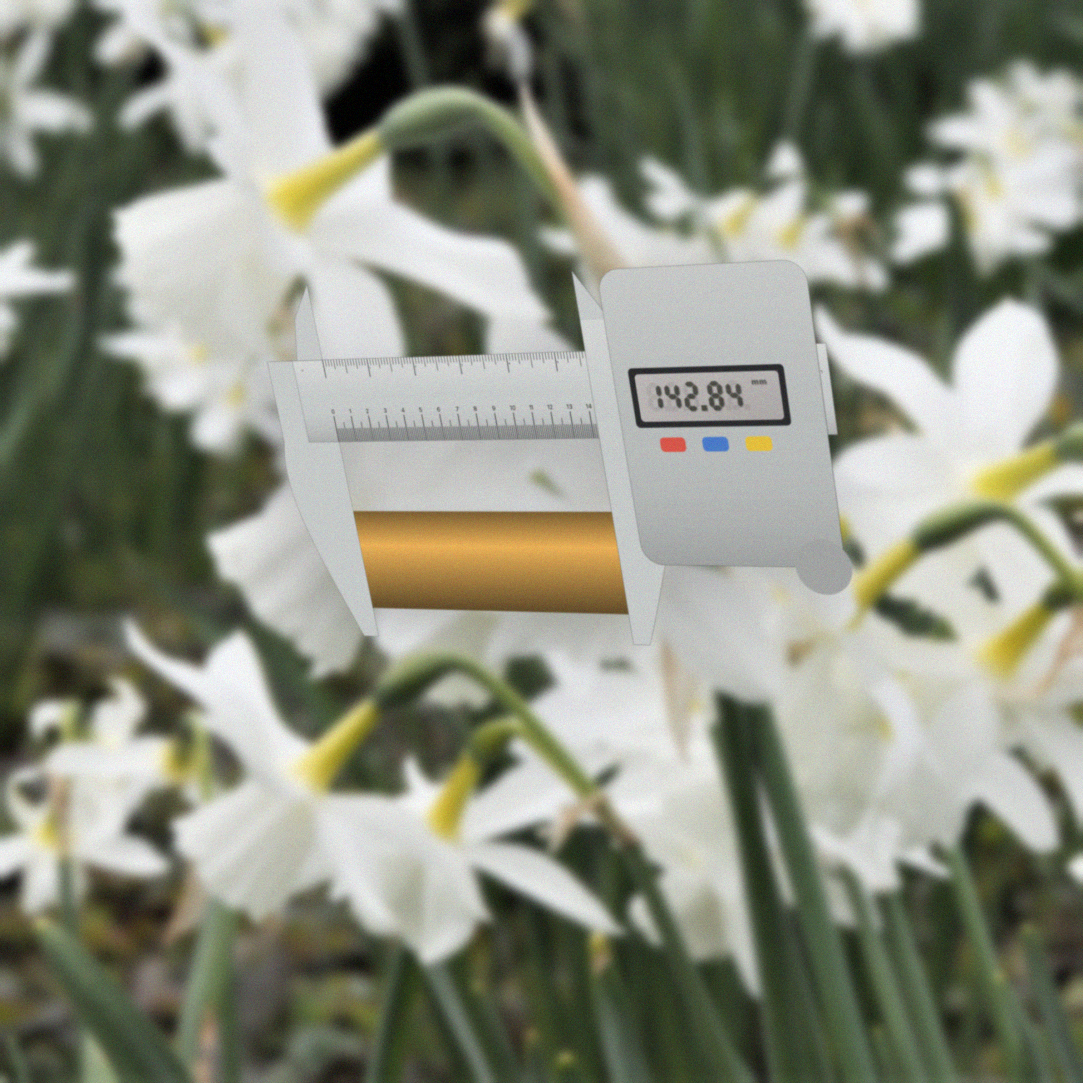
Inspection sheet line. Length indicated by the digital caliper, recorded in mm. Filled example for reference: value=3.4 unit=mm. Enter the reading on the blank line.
value=142.84 unit=mm
